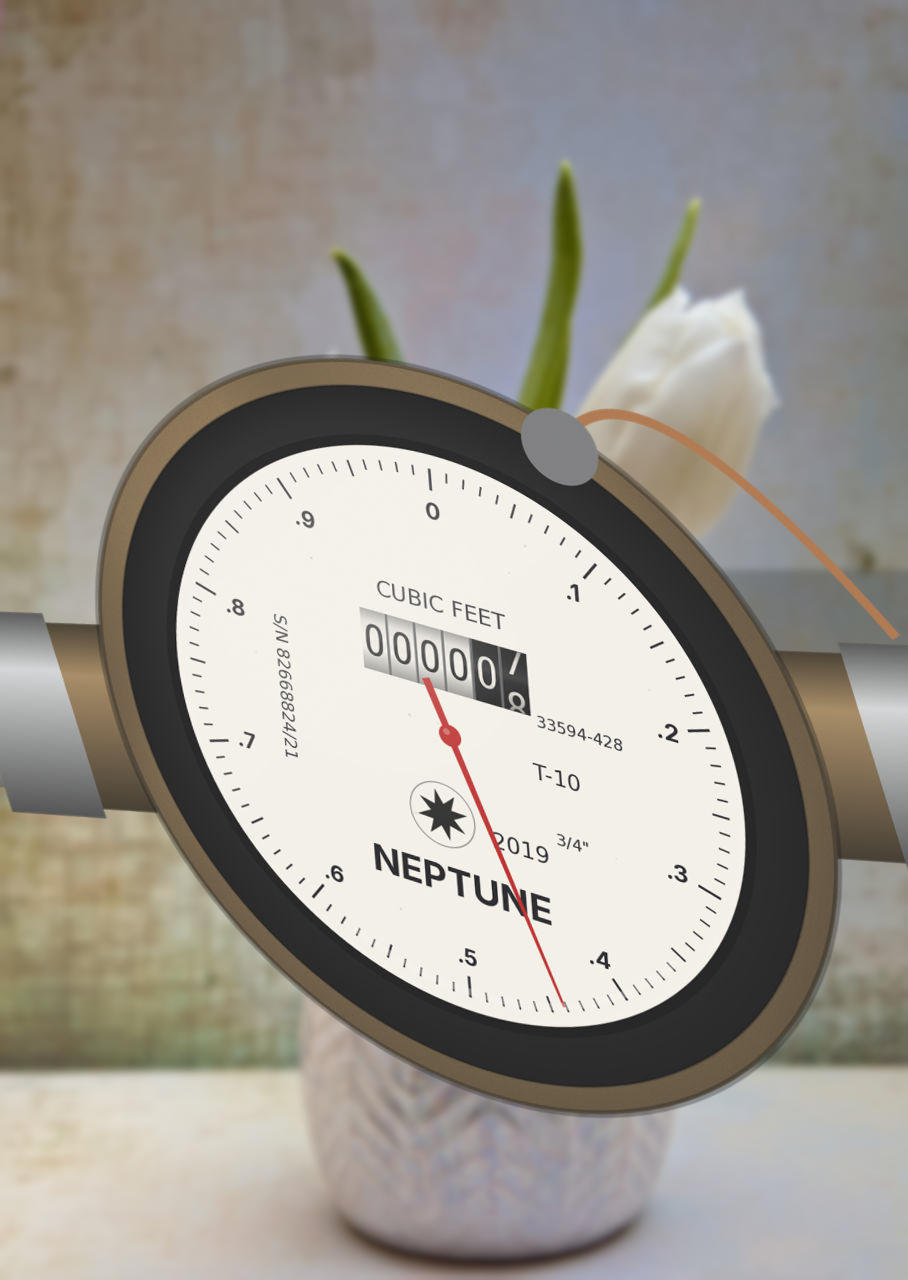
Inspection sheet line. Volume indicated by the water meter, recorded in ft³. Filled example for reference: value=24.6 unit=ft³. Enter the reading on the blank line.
value=7.44 unit=ft³
